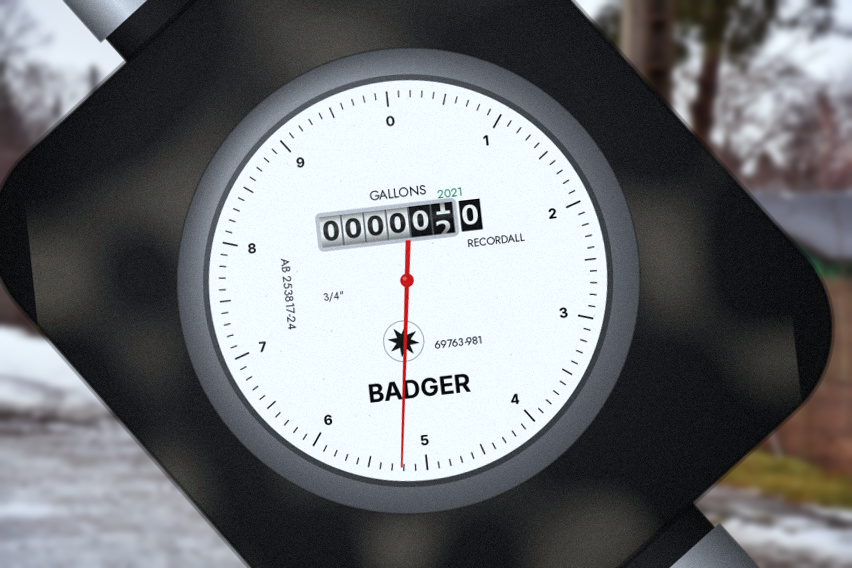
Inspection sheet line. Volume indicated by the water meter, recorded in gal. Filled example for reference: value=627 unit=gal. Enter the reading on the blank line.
value=15.2 unit=gal
